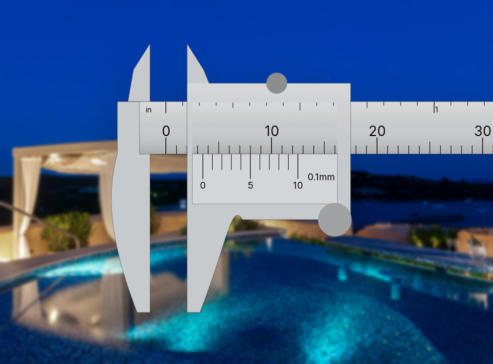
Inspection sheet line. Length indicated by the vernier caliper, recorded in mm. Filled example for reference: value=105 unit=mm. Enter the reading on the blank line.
value=3.5 unit=mm
